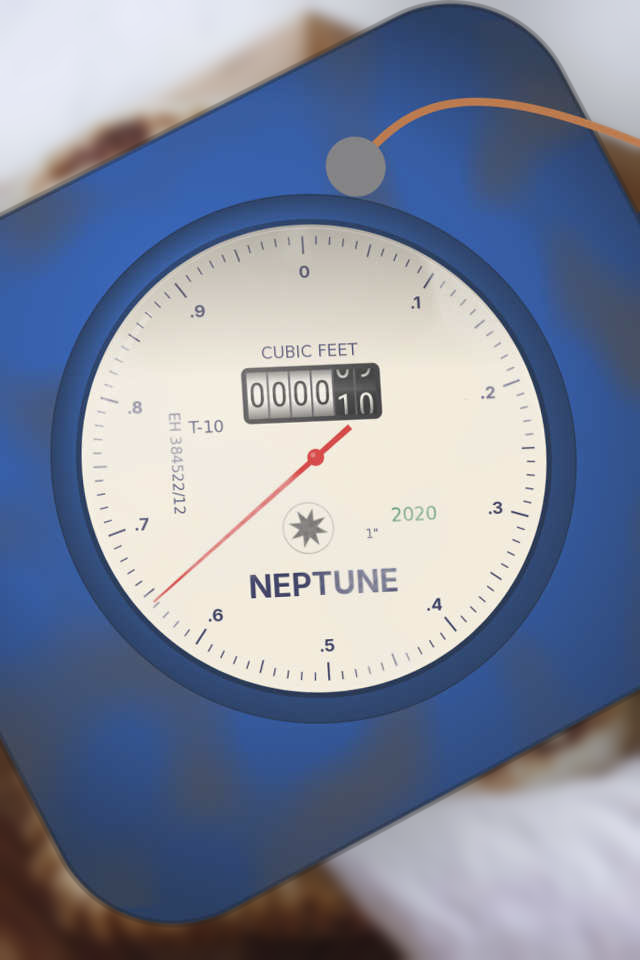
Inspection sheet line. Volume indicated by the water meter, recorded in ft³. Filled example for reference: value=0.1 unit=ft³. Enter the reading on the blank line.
value=9.64 unit=ft³
